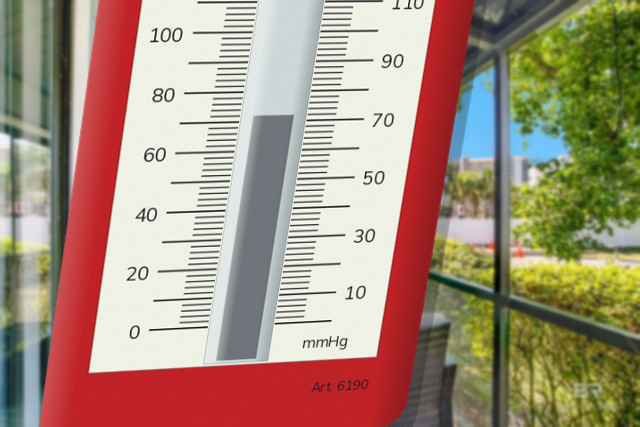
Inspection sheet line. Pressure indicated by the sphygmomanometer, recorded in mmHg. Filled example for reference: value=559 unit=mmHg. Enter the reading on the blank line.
value=72 unit=mmHg
